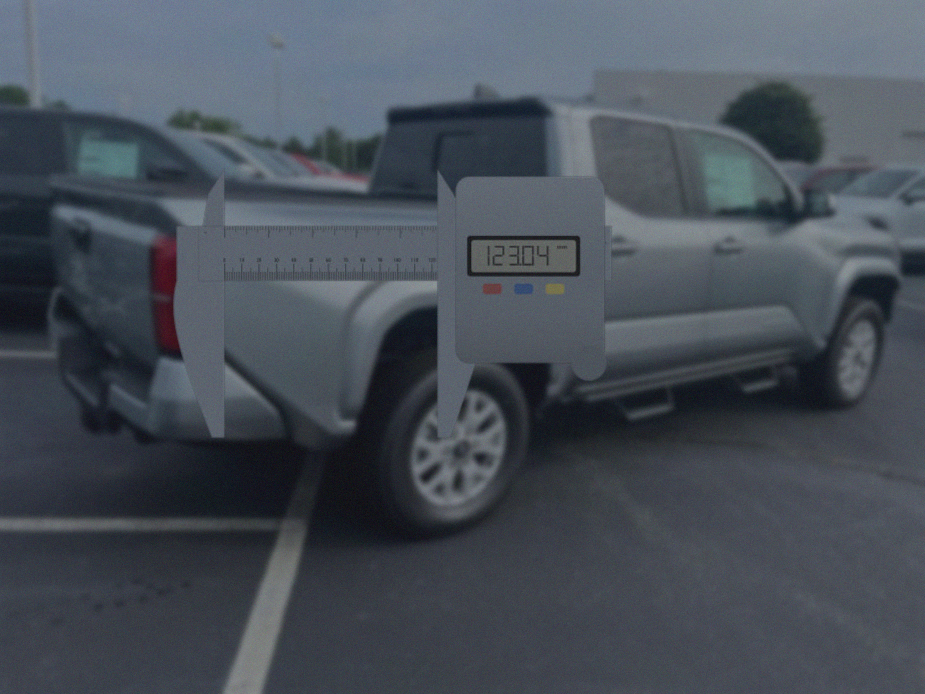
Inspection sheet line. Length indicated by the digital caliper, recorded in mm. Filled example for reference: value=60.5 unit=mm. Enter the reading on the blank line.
value=123.04 unit=mm
